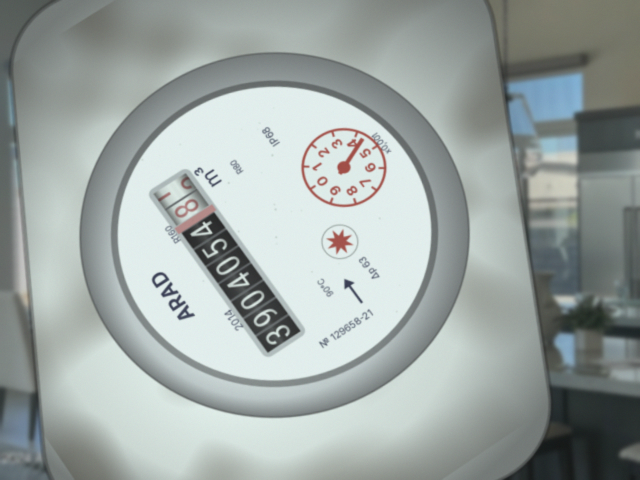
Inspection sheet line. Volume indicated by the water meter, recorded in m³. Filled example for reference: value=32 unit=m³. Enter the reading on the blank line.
value=3904054.814 unit=m³
